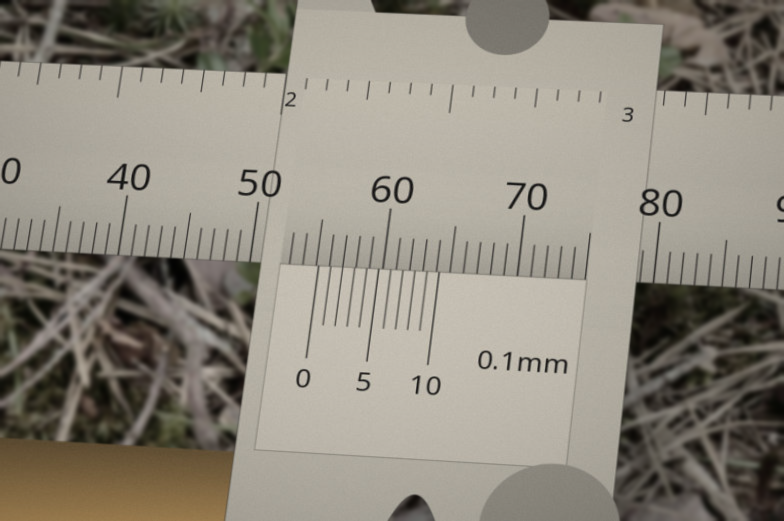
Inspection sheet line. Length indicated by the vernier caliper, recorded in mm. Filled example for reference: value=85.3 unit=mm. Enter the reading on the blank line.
value=55.2 unit=mm
